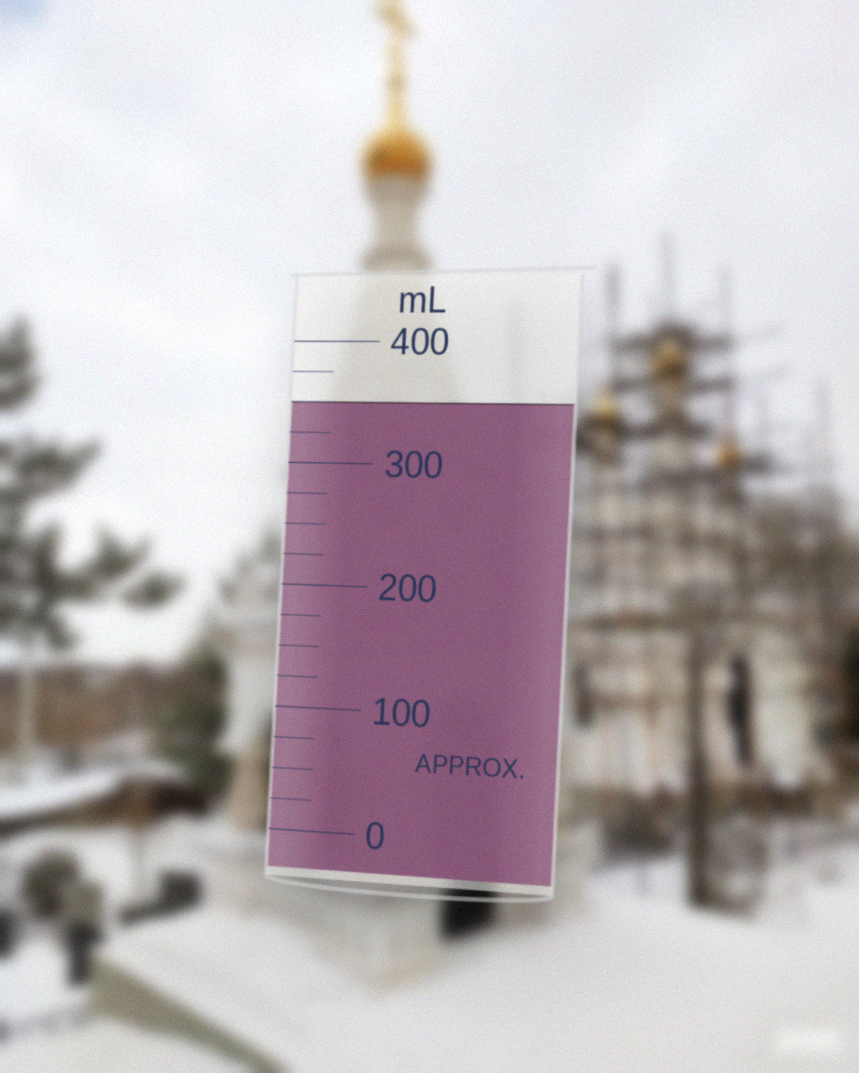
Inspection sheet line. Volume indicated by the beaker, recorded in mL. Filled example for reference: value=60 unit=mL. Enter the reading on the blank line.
value=350 unit=mL
